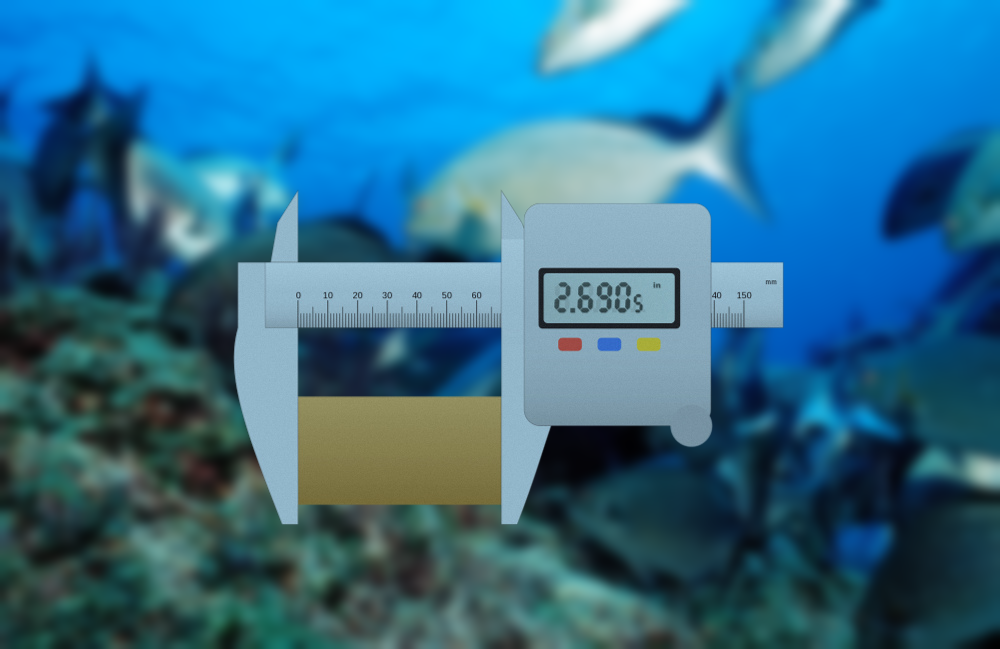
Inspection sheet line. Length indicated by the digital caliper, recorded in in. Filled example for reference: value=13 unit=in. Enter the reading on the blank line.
value=2.6905 unit=in
